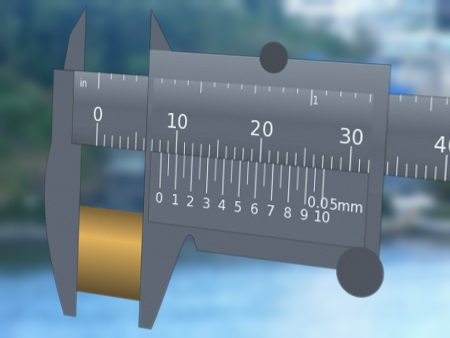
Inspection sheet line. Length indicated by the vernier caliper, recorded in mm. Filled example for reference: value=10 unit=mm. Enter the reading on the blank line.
value=8.2 unit=mm
